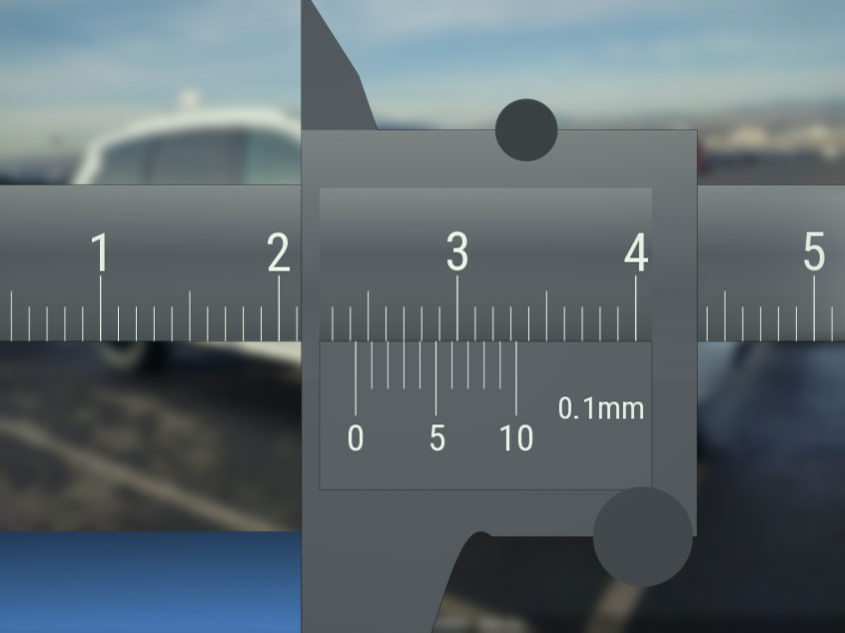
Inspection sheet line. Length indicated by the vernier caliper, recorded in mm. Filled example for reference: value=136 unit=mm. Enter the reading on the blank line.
value=24.3 unit=mm
